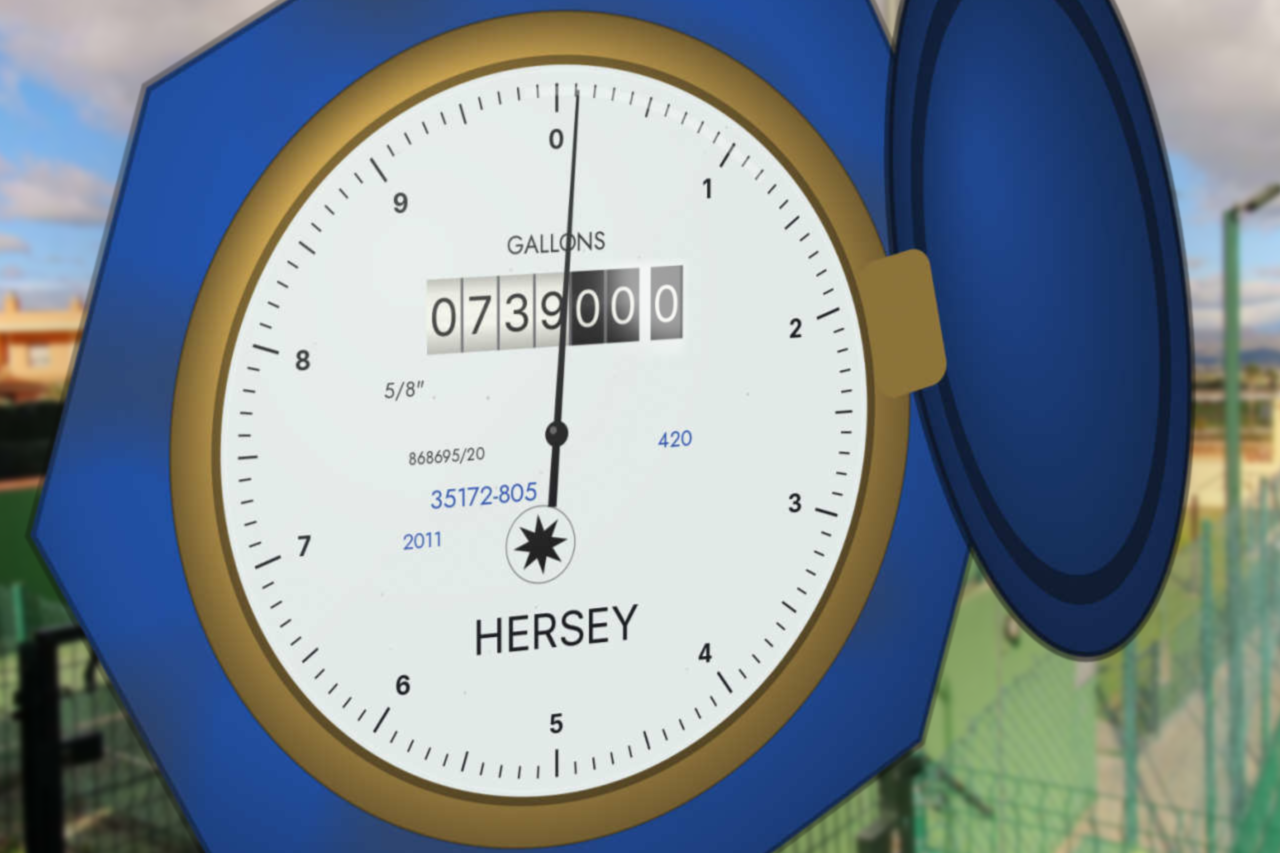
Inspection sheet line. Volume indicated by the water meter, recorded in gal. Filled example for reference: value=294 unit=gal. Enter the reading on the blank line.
value=739000.1 unit=gal
